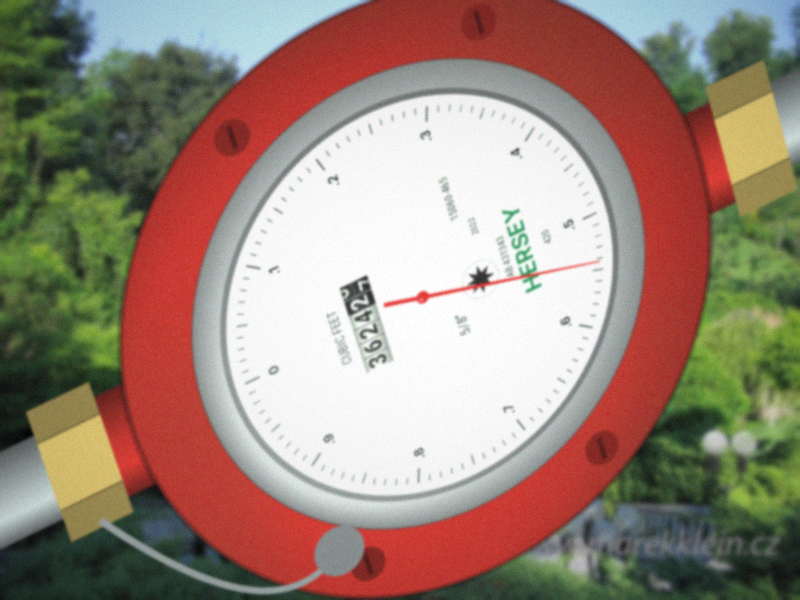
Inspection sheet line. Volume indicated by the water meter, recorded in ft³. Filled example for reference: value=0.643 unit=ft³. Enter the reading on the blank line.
value=362426.54 unit=ft³
